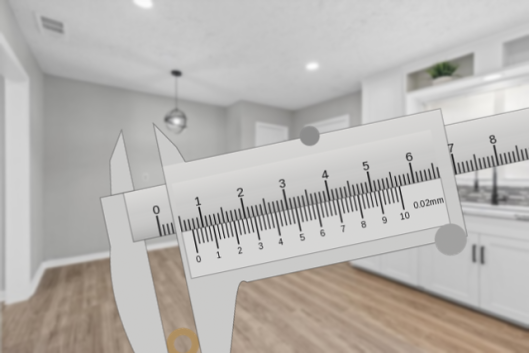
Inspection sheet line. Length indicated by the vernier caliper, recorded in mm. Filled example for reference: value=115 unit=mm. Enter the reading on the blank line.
value=7.5 unit=mm
